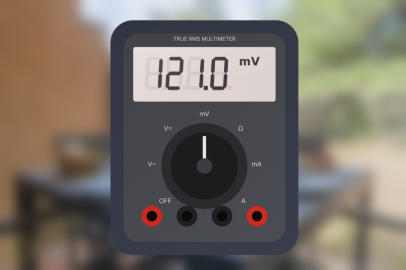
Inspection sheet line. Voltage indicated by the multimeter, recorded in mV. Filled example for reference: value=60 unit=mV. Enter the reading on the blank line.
value=121.0 unit=mV
